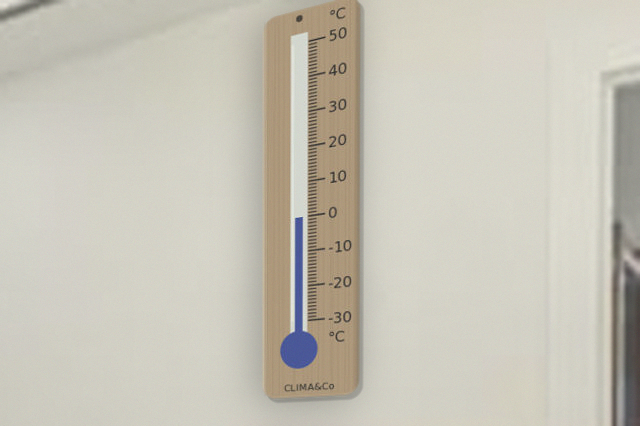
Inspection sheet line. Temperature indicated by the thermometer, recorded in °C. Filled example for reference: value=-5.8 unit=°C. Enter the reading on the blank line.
value=0 unit=°C
